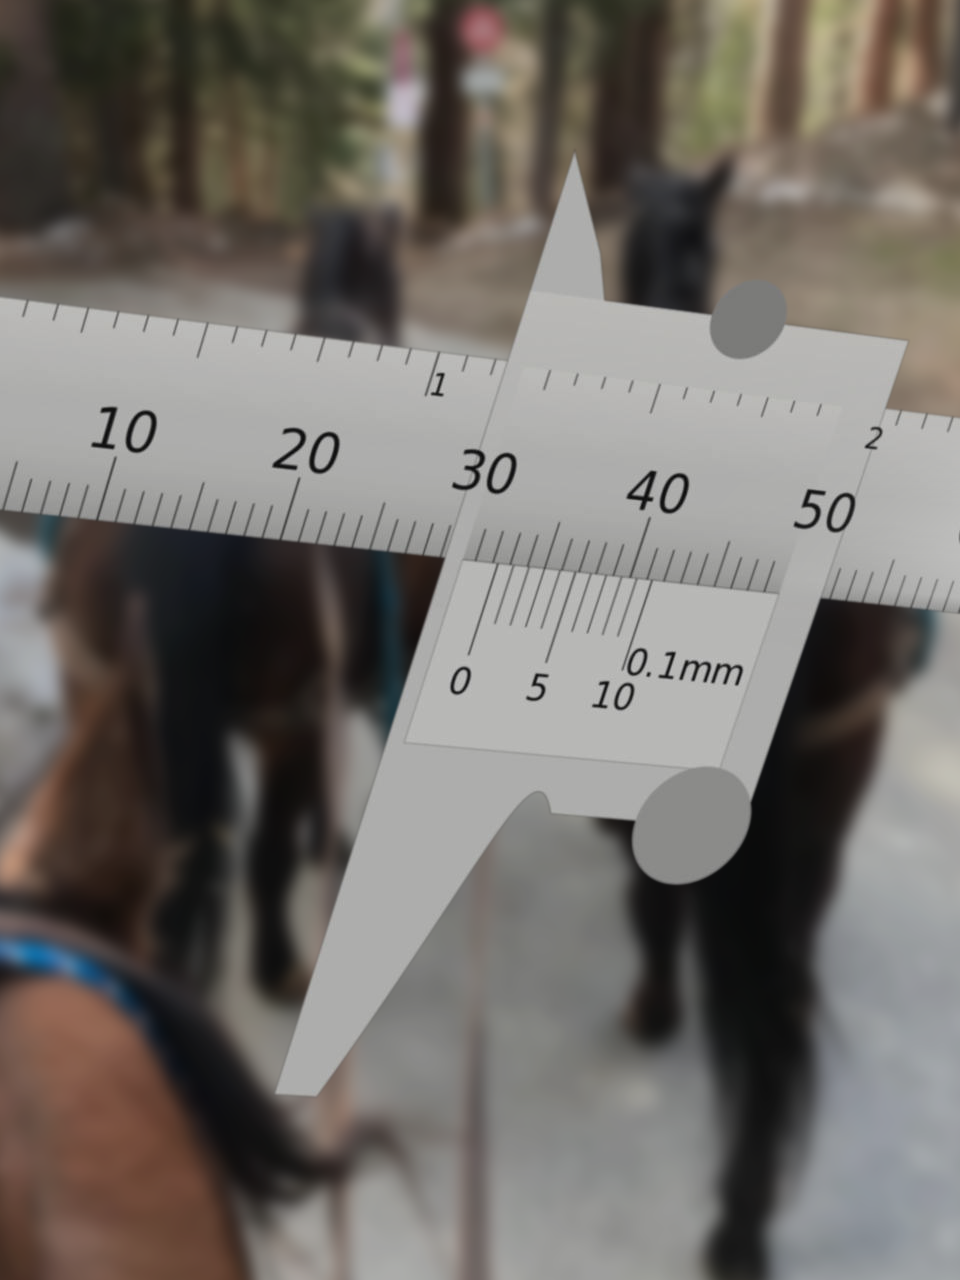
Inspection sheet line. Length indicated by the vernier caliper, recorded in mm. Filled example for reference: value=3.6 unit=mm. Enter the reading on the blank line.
value=32.3 unit=mm
